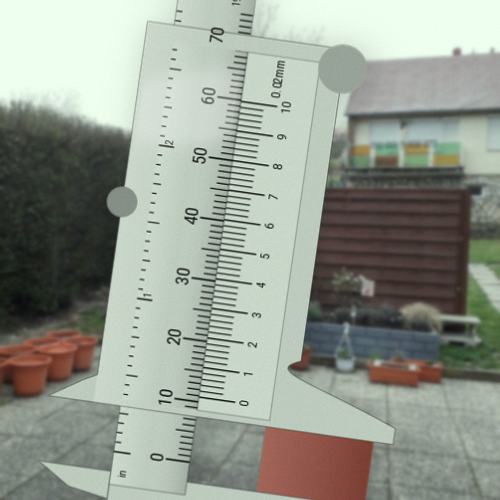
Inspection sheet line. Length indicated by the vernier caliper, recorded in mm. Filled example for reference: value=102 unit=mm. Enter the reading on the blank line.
value=10.8 unit=mm
